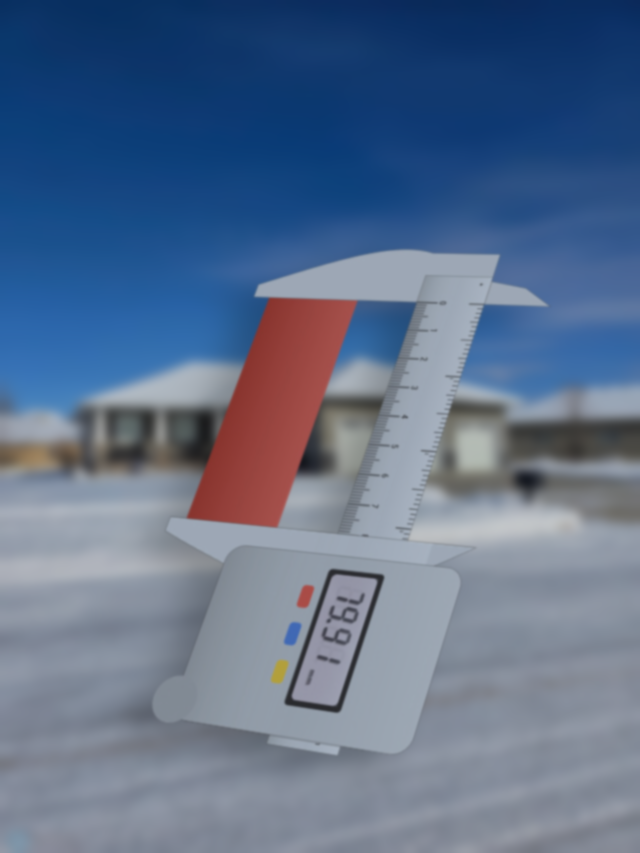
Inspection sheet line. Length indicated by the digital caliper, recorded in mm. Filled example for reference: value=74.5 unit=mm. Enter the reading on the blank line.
value=79.91 unit=mm
